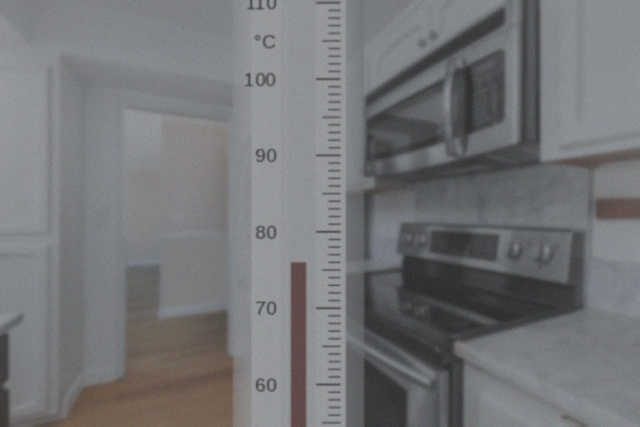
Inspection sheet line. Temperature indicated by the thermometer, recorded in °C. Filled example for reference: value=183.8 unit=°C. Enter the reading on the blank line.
value=76 unit=°C
